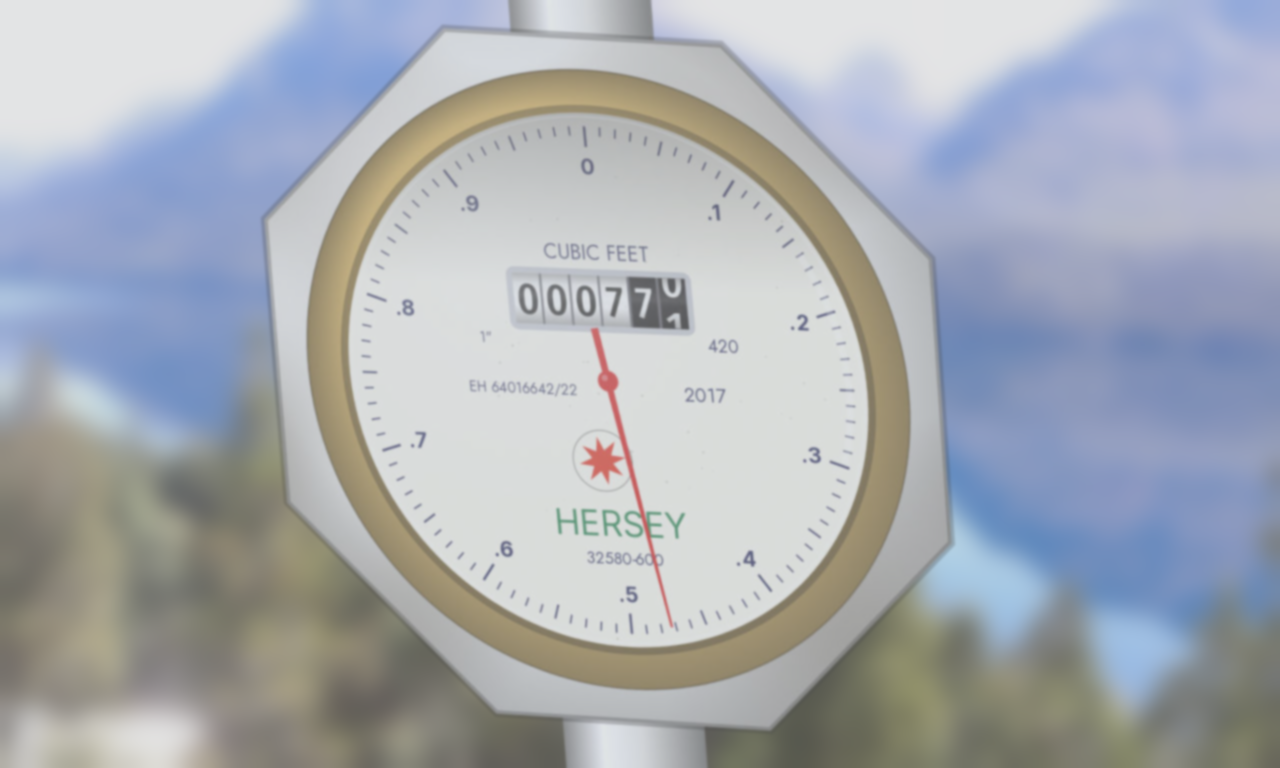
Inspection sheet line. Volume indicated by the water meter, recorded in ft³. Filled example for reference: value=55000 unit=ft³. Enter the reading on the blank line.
value=770.47 unit=ft³
